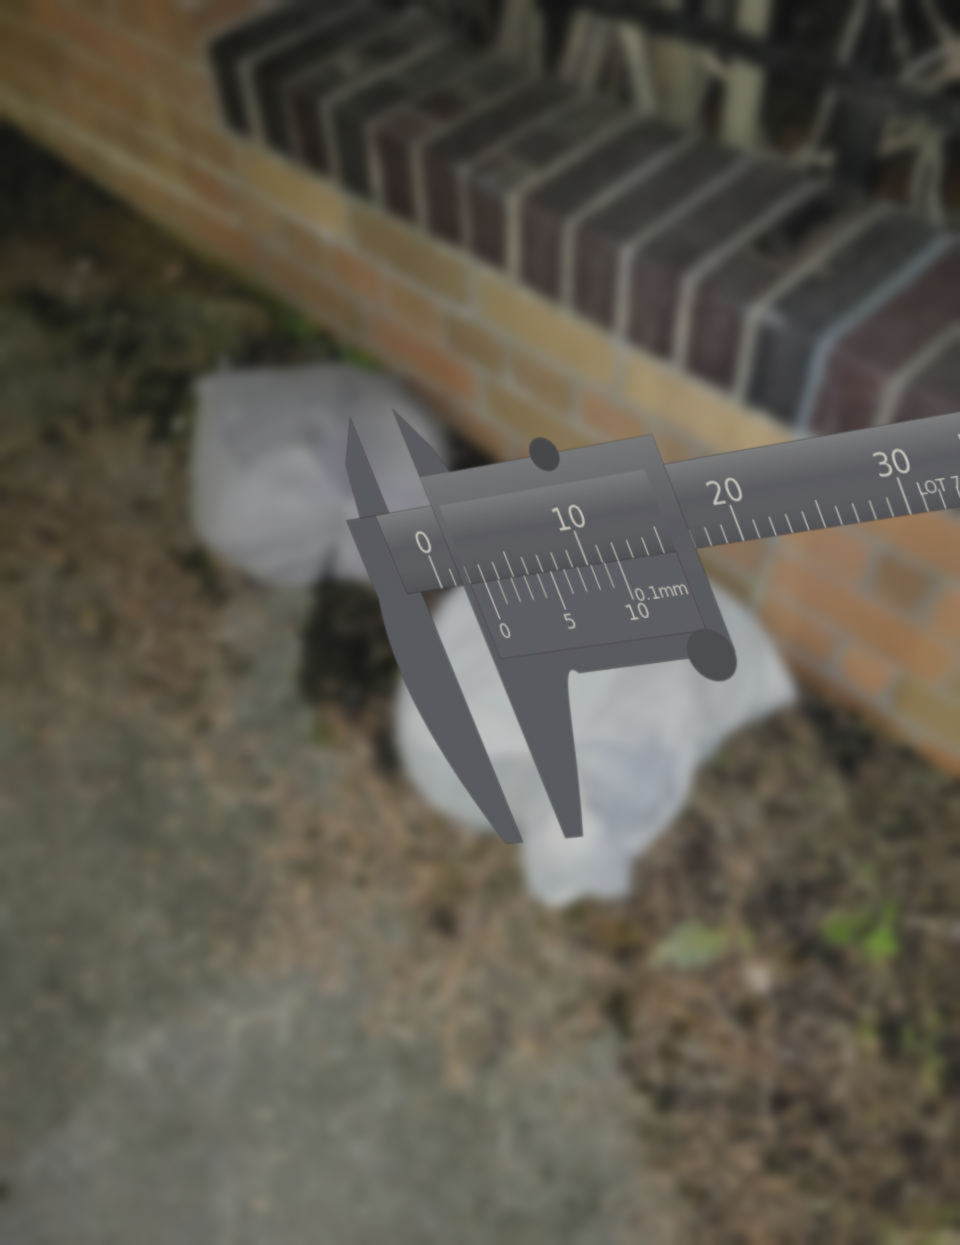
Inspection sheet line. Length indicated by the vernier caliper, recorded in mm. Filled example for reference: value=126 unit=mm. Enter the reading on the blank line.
value=3.0 unit=mm
